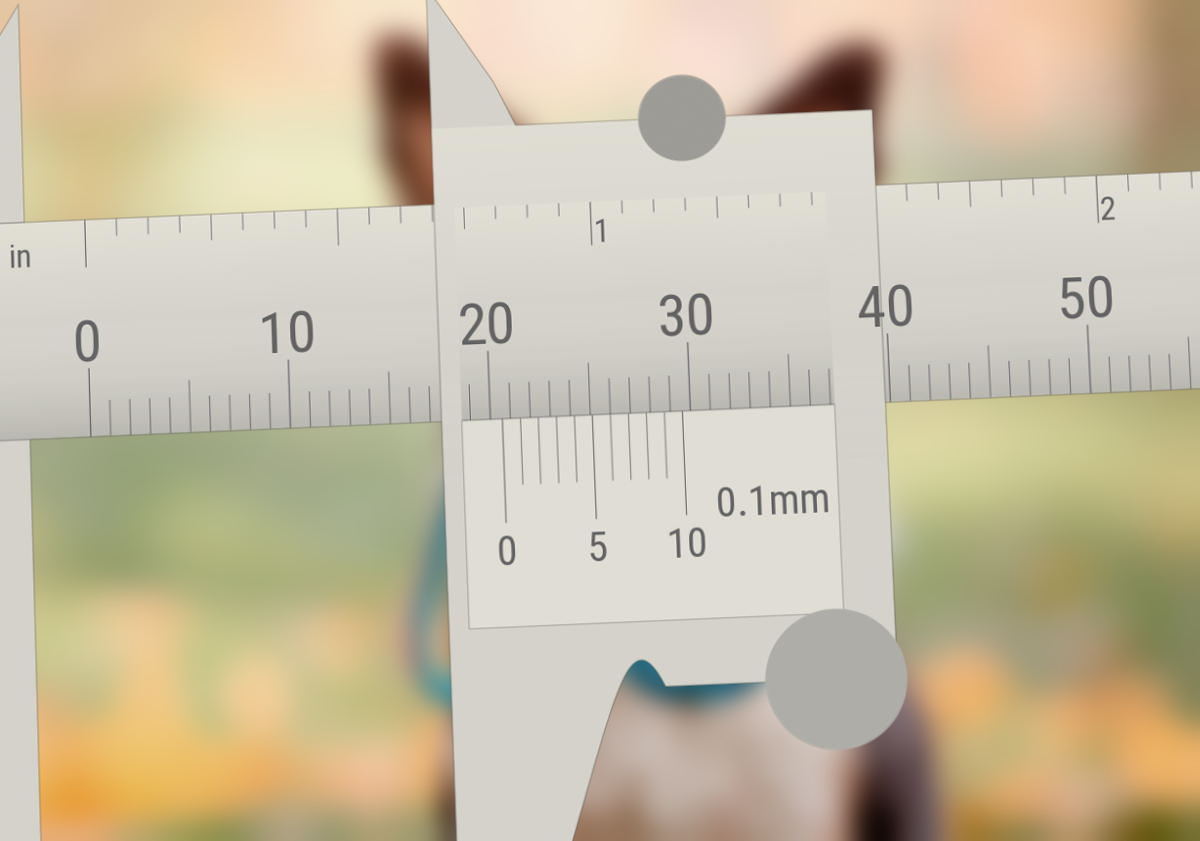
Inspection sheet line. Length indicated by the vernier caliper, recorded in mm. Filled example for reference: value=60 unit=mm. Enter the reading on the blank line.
value=20.6 unit=mm
